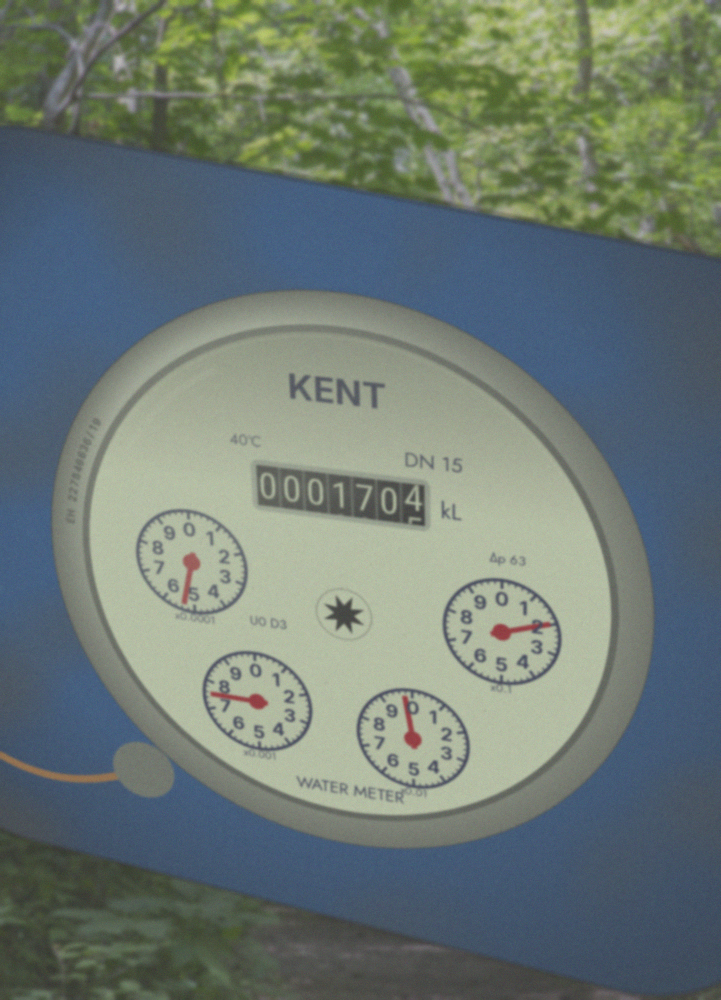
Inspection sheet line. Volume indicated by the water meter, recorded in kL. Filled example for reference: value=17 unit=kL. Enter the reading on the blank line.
value=1704.1975 unit=kL
